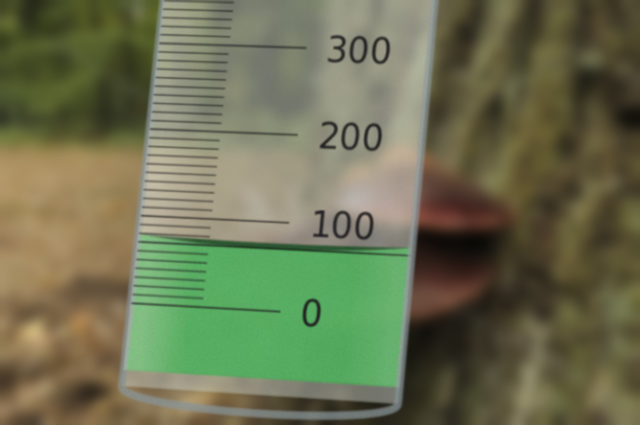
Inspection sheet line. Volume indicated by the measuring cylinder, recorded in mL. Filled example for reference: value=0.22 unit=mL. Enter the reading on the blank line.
value=70 unit=mL
